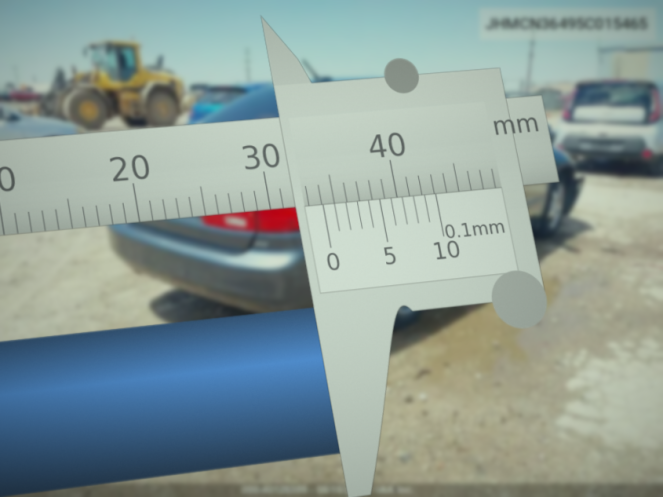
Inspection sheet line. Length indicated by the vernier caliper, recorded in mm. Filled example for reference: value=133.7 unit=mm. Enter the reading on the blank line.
value=34.1 unit=mm
